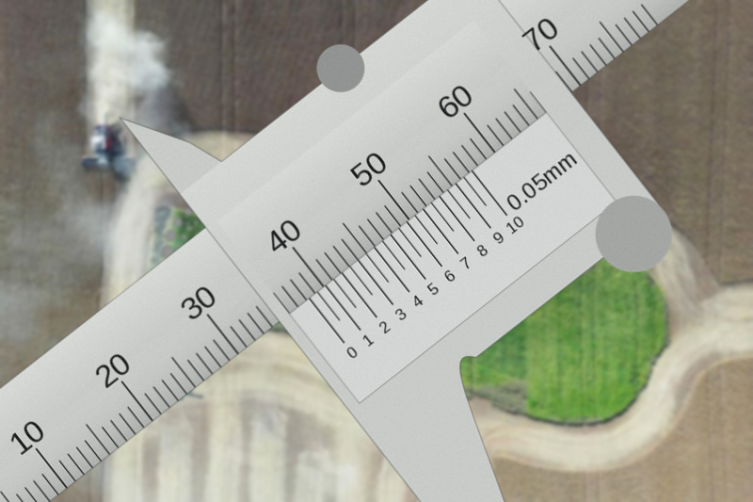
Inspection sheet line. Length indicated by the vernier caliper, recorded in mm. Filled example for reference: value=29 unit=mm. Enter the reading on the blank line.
value=38.3 unit=mm
